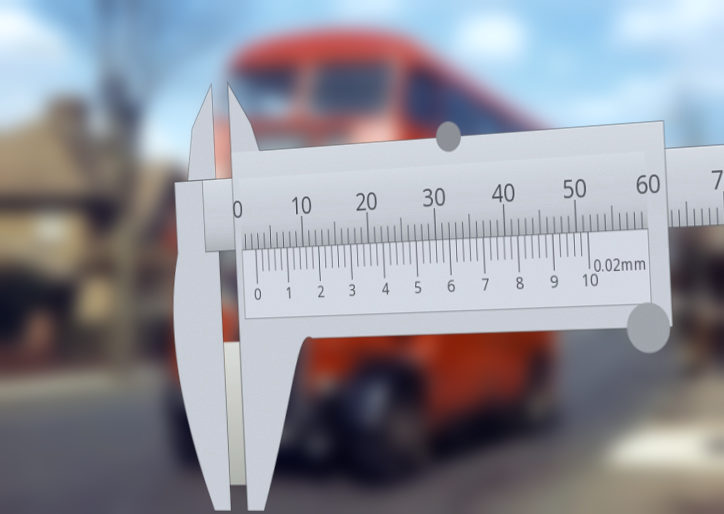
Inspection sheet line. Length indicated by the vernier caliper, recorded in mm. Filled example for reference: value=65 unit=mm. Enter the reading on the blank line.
value=2.6 unit=mm
